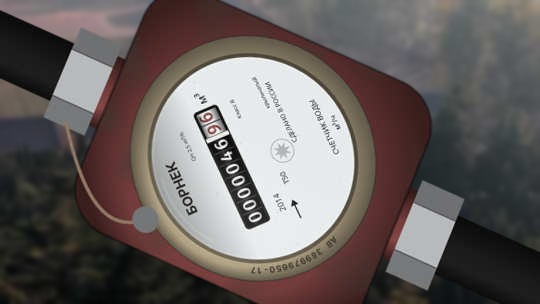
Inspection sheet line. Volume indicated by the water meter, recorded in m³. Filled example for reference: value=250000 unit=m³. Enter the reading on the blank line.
value=46.96 unit=m³
